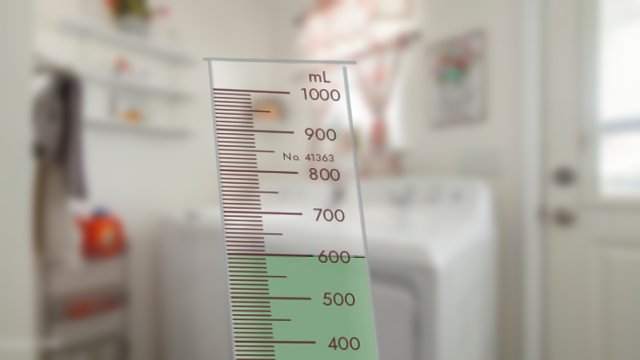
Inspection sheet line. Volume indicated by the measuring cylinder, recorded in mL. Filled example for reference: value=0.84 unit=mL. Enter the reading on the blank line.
value=600 unit=mL
